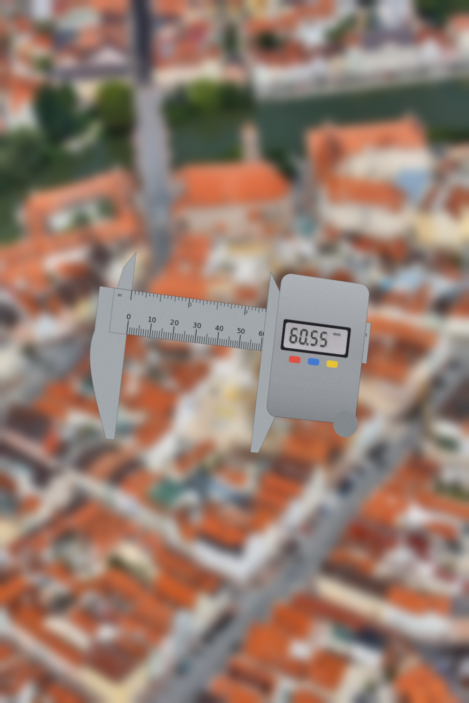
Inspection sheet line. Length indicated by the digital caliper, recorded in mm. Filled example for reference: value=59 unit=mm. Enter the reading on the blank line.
value=60.55 unit=mm
